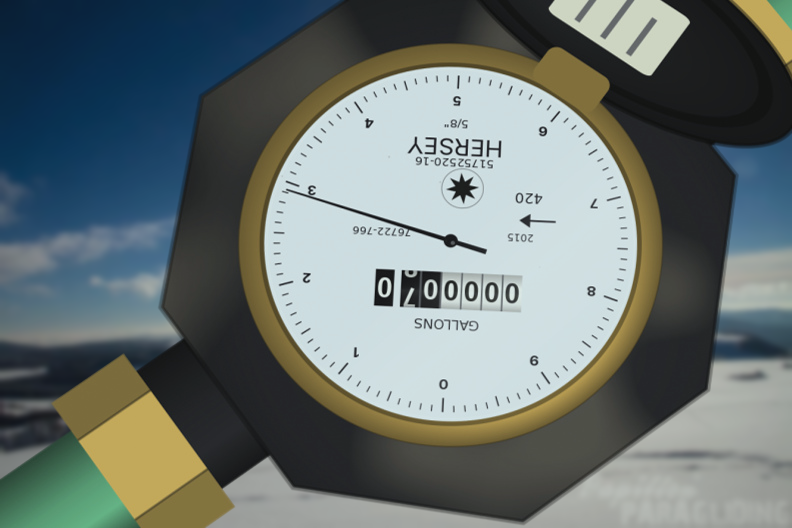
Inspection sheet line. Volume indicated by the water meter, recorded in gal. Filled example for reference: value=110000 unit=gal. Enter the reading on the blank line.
value=72.9 unit=gal
